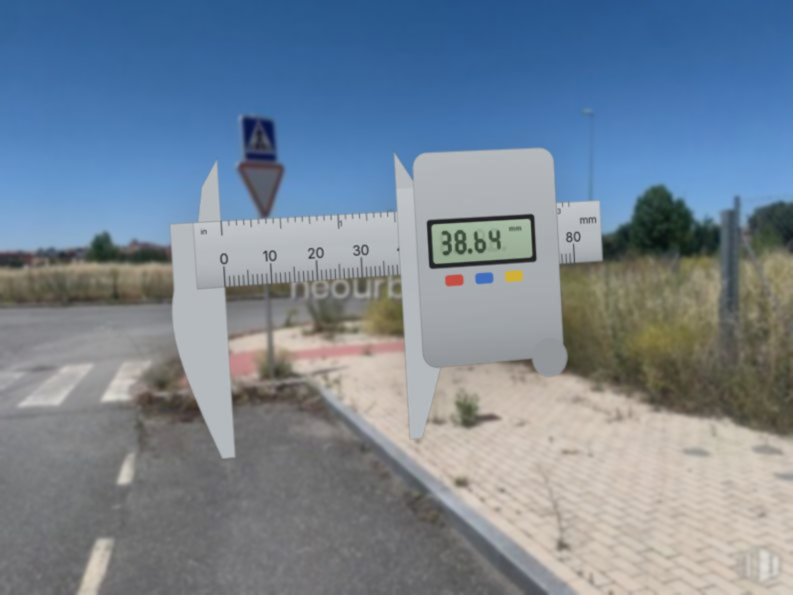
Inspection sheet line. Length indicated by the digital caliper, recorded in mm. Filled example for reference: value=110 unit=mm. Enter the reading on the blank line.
value=38.64 unit=mm
